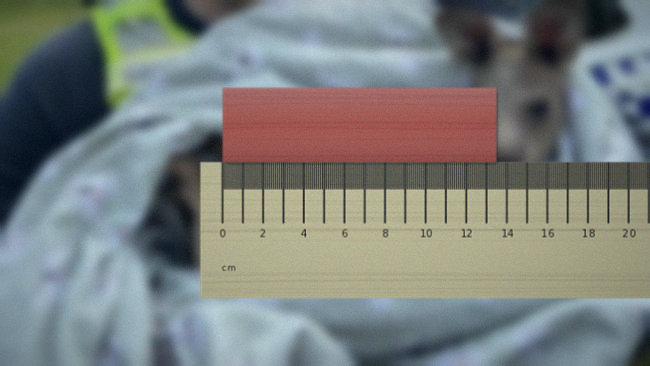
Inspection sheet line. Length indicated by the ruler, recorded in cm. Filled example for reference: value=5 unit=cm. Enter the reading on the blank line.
value=13.5 unit=cm
